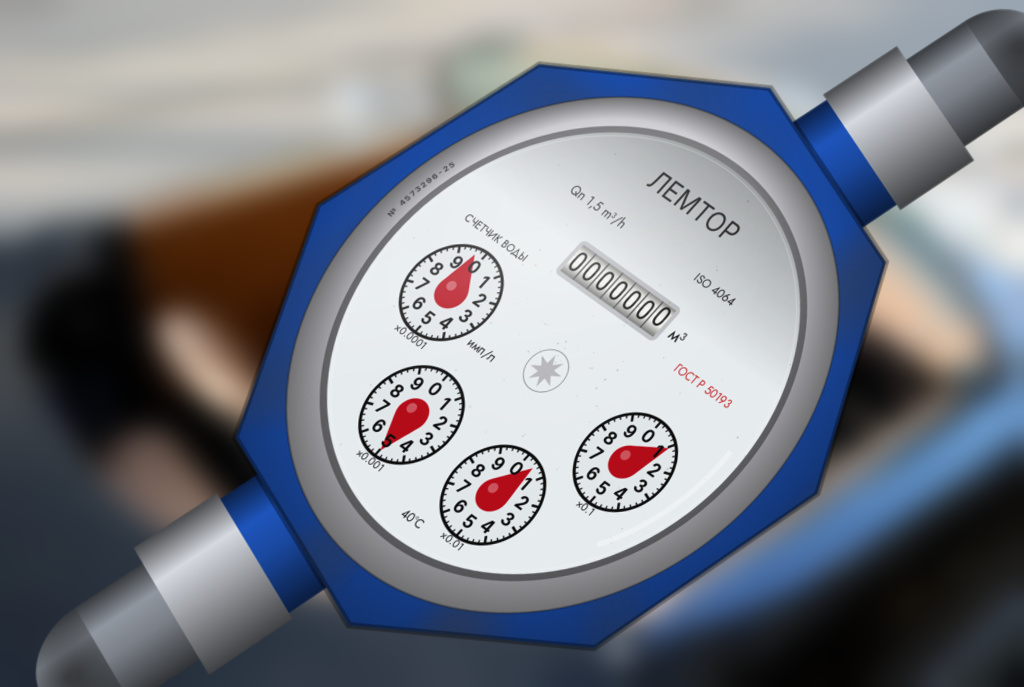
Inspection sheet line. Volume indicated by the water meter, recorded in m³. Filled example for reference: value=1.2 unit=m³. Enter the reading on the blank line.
value=0.1049 unit=m³
